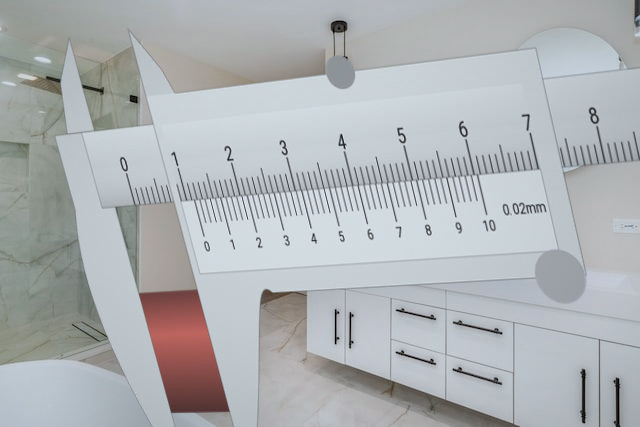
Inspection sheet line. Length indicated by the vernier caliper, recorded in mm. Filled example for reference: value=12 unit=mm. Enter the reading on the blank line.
value=11.5 unit=mm
